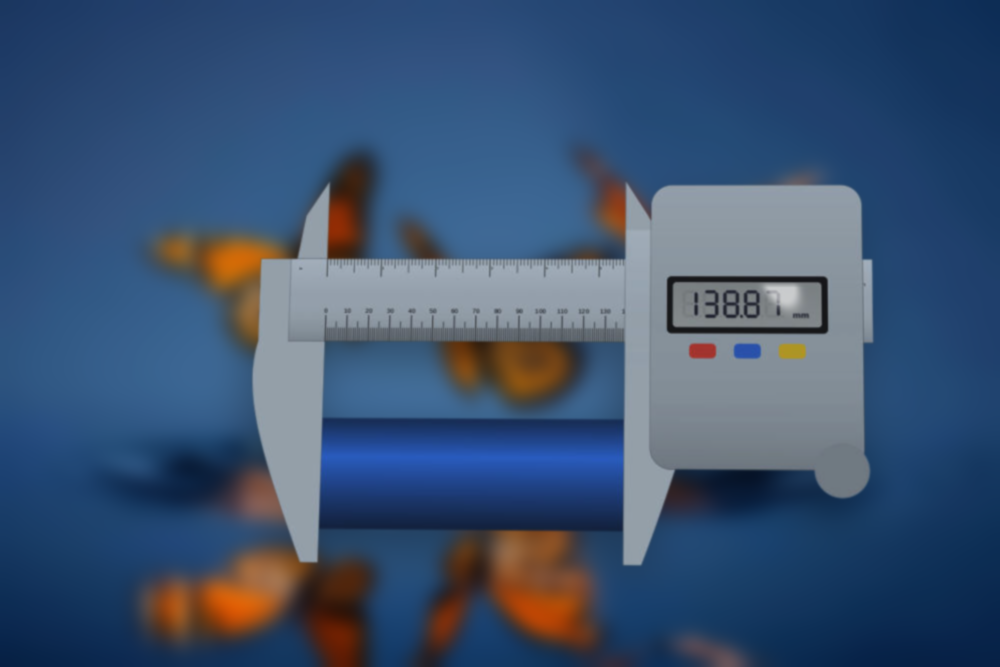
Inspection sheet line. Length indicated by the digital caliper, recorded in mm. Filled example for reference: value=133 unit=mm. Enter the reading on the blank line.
value=138.87 unit=mm
